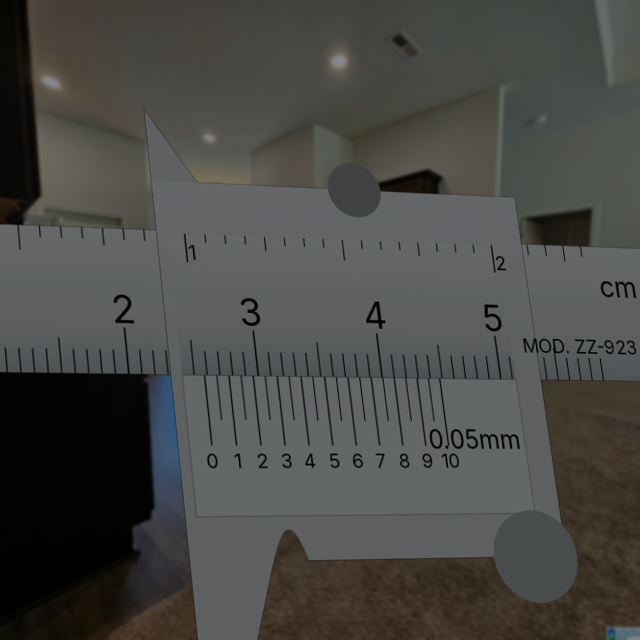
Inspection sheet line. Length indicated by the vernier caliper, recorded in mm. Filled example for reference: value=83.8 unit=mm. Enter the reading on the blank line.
value=25.8 unit=mm
